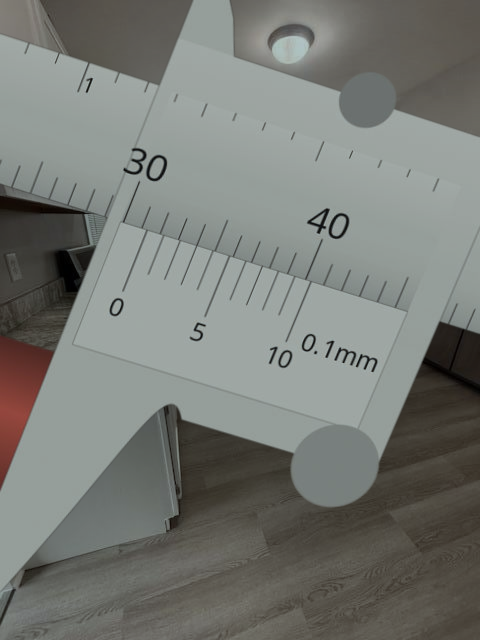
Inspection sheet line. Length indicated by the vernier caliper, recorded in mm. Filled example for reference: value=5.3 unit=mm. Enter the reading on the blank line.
value=31.3 unit=mm
